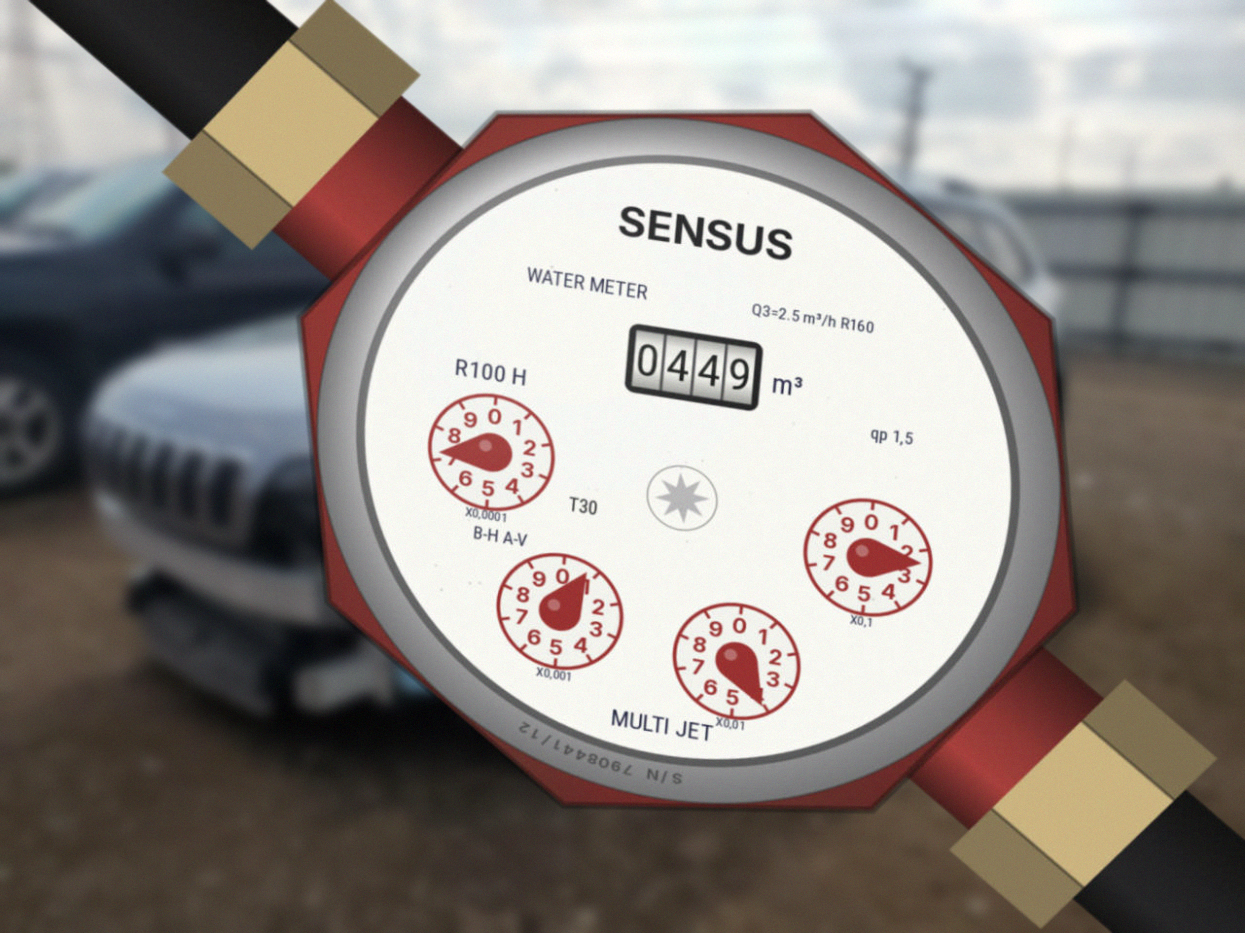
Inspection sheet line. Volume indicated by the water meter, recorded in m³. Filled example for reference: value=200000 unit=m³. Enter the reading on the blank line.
value=449.2407 unit=m³
